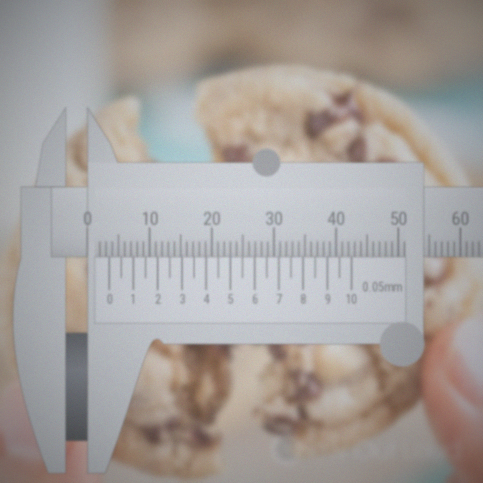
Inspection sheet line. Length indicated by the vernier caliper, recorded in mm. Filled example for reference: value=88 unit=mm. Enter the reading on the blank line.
value=3.5 unit=mm
